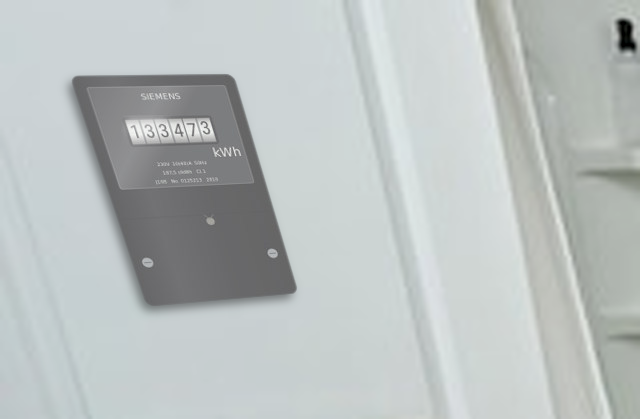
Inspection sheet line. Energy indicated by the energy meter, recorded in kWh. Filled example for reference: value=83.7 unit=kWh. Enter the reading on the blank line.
value=133473 unit=kWh
